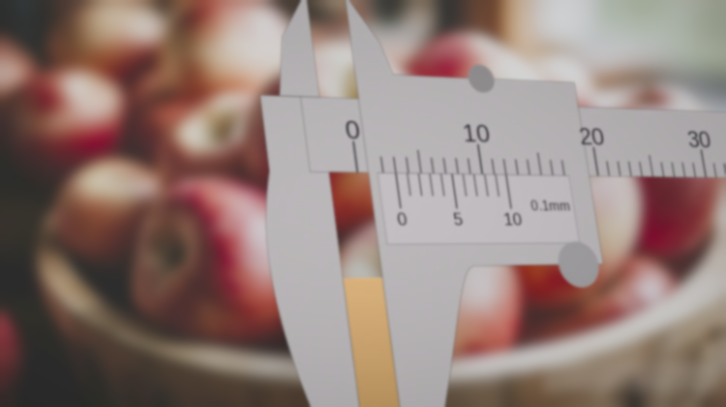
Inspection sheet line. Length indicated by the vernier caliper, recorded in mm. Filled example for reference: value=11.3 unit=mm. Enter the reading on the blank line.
value=3.0 unit=mm
